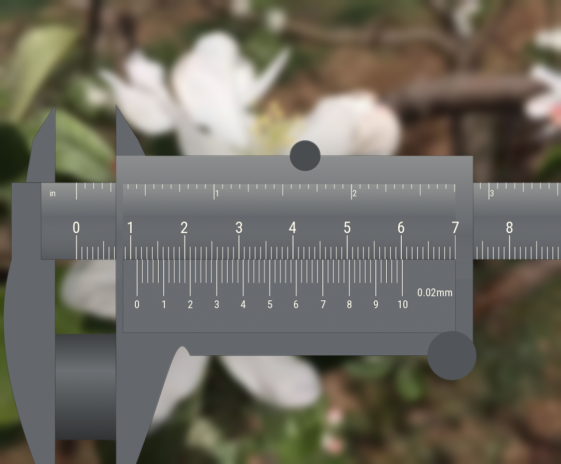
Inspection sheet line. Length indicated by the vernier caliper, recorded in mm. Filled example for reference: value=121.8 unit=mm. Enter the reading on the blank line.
value=11.2 unit=mm
